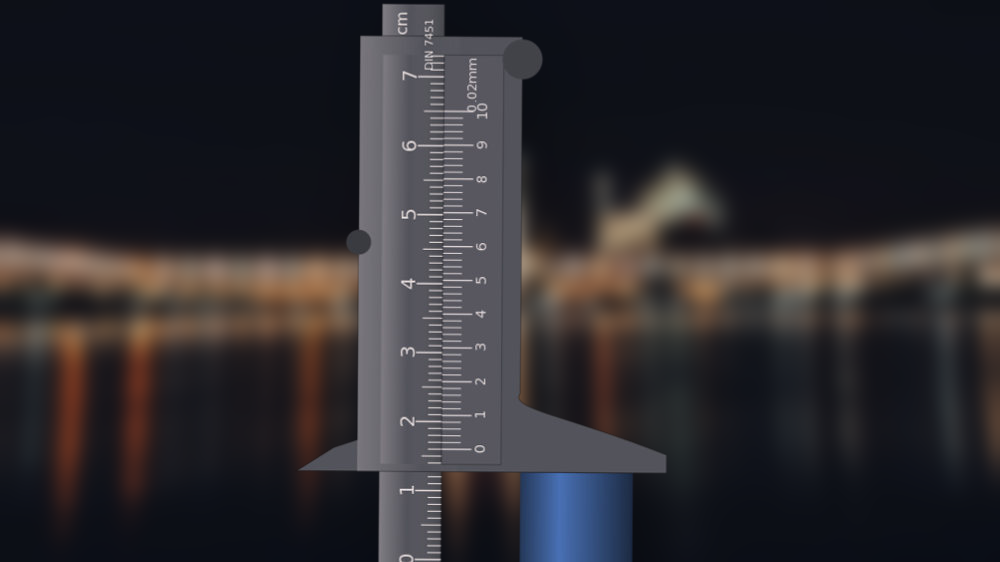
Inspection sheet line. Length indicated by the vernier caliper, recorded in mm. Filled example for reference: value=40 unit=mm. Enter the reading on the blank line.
value=16.0 unit=mm
